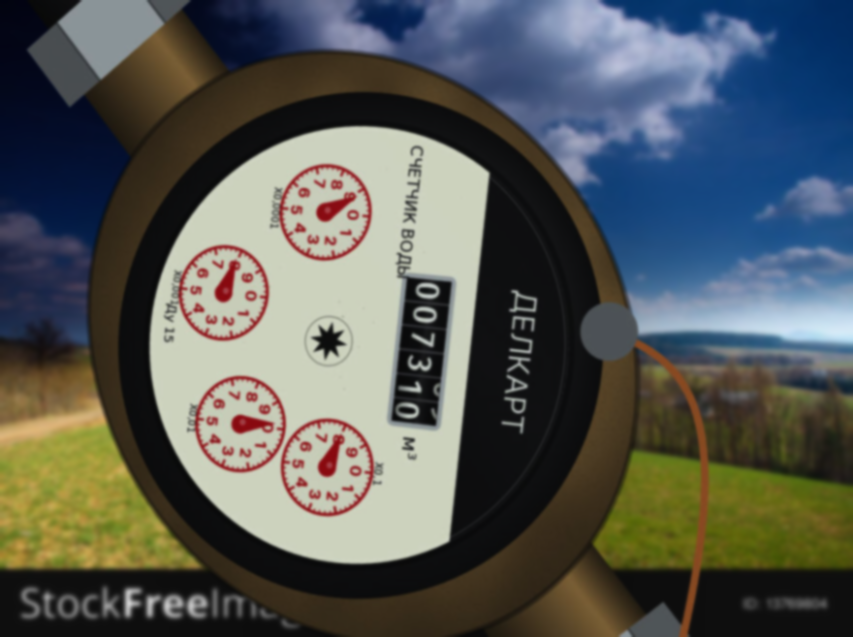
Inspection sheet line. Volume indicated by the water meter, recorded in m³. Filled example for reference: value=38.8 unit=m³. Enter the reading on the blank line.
value=7309.7979 unit=m³
